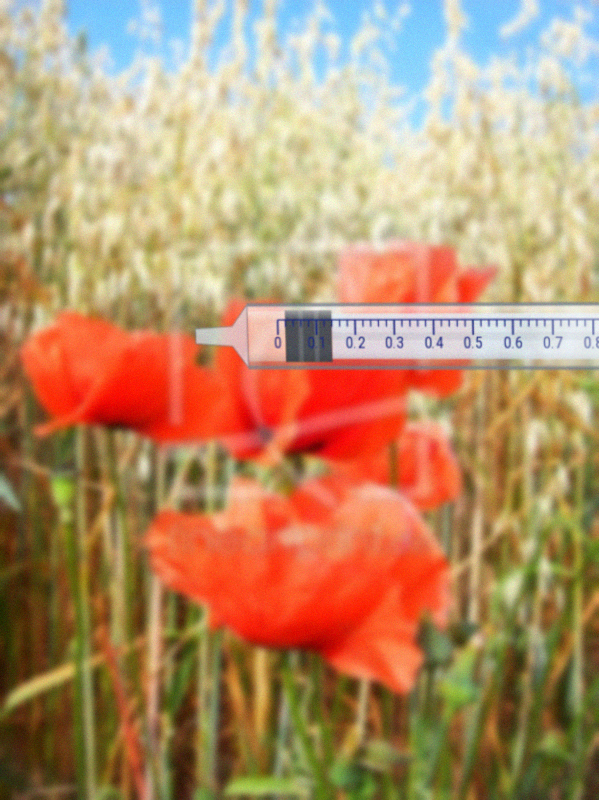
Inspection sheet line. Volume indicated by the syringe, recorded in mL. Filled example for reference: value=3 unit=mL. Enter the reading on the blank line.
value=0.02 unit=mL
